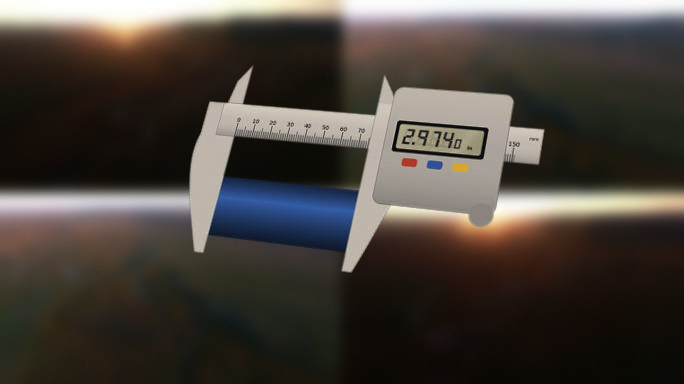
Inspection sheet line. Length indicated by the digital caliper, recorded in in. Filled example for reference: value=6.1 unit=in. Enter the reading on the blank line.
value=2.9740 unit=in
